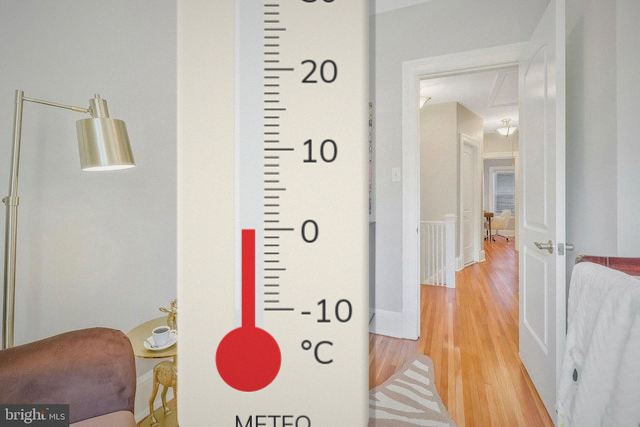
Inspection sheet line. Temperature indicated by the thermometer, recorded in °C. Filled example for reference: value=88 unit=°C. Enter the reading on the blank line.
value=0 unit=°C
